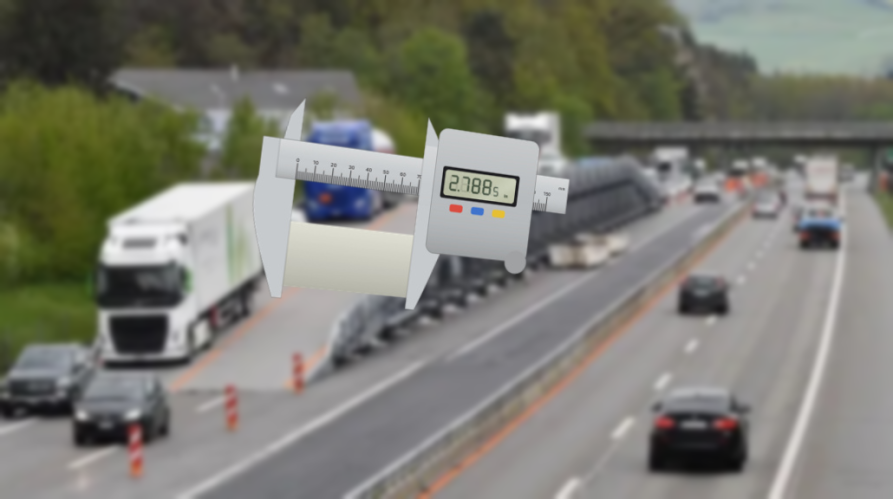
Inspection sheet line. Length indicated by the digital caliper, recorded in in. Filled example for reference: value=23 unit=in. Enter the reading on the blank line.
value=2.7885 unit=in
